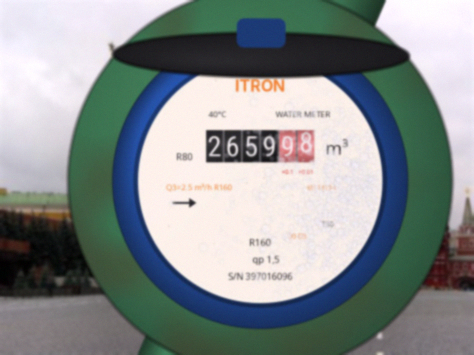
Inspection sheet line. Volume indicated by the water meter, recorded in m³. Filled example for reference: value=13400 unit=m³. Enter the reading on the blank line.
value=2659.98 unit=m³
